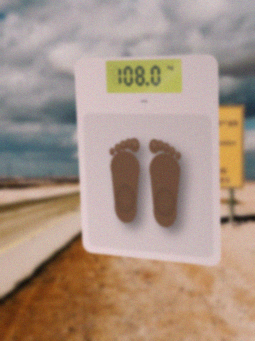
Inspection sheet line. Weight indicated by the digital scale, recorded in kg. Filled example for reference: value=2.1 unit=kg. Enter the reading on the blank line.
value=108.0 unit=kg
